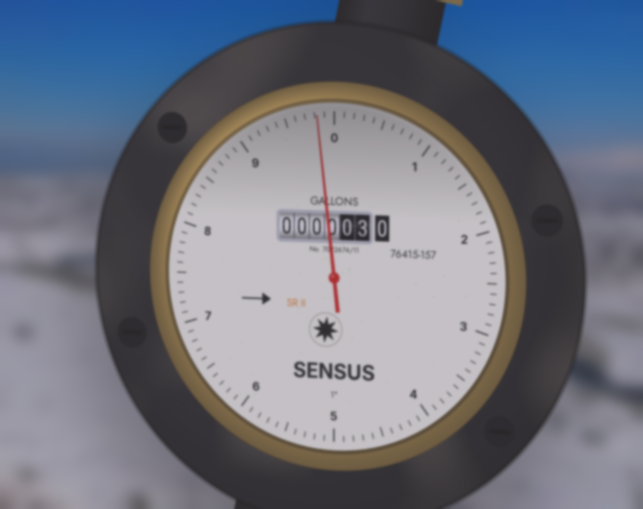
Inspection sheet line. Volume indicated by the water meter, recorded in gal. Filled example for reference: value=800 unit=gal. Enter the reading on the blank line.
value=29.8 unit=gal
